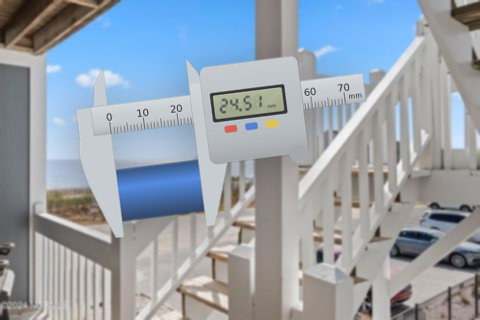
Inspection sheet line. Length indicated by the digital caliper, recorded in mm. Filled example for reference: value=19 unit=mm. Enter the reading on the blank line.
value=24.51 unit=mm
